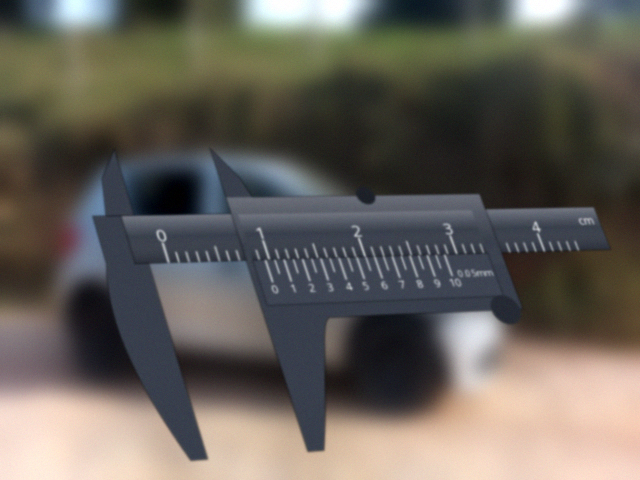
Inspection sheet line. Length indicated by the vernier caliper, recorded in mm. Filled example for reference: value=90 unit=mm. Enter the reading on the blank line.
value=9.6 unit=mm
